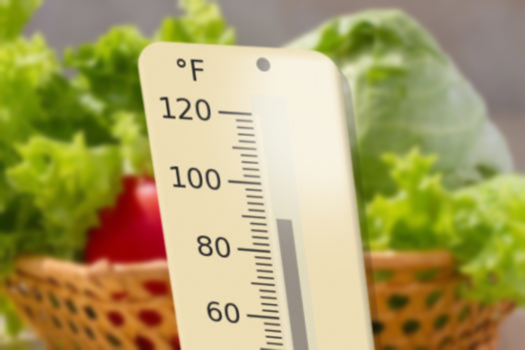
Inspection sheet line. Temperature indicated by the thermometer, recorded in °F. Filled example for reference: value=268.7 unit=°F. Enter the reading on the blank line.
value=90 unit=°F
